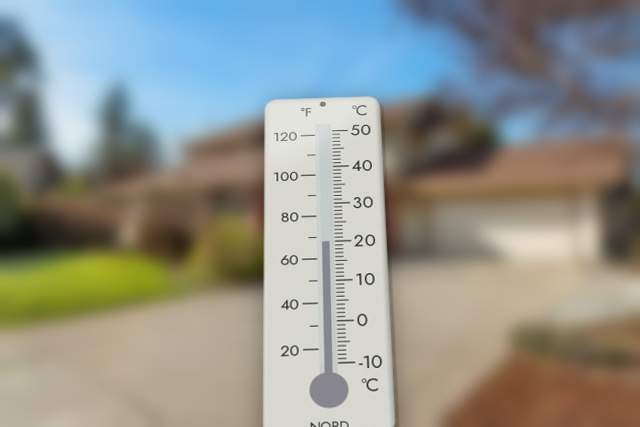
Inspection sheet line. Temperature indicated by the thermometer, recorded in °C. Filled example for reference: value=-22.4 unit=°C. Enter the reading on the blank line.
value=20 unit=°C
